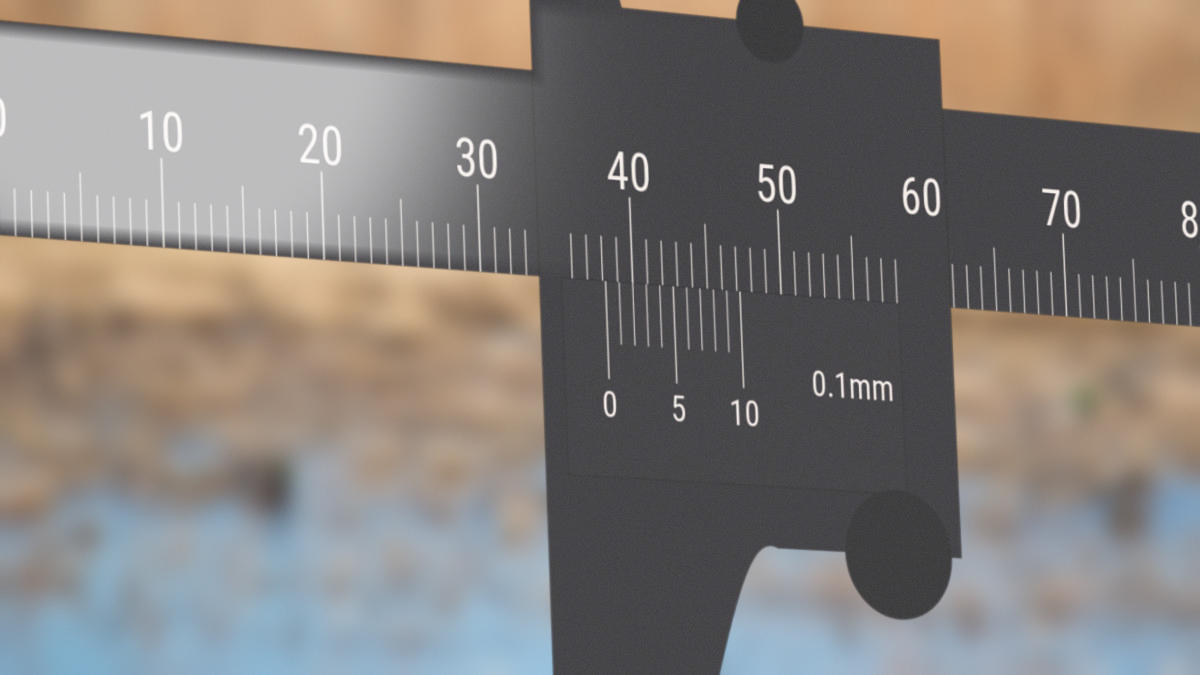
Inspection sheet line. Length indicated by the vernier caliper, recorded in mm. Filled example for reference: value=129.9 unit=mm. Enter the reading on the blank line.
value=38.2 unit=mm
